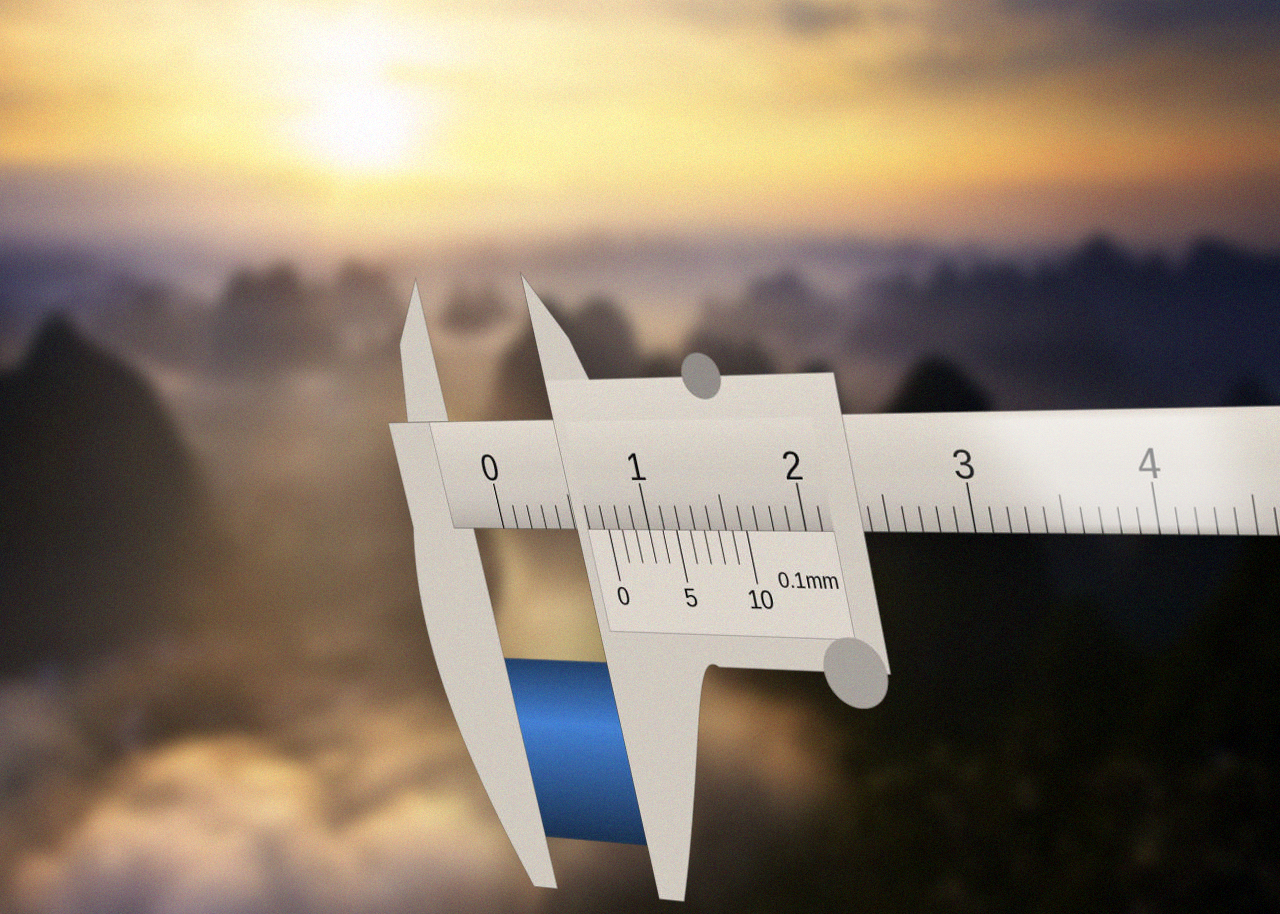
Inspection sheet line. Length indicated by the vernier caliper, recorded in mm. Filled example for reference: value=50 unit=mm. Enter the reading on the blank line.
value=7.3 unit=mm
